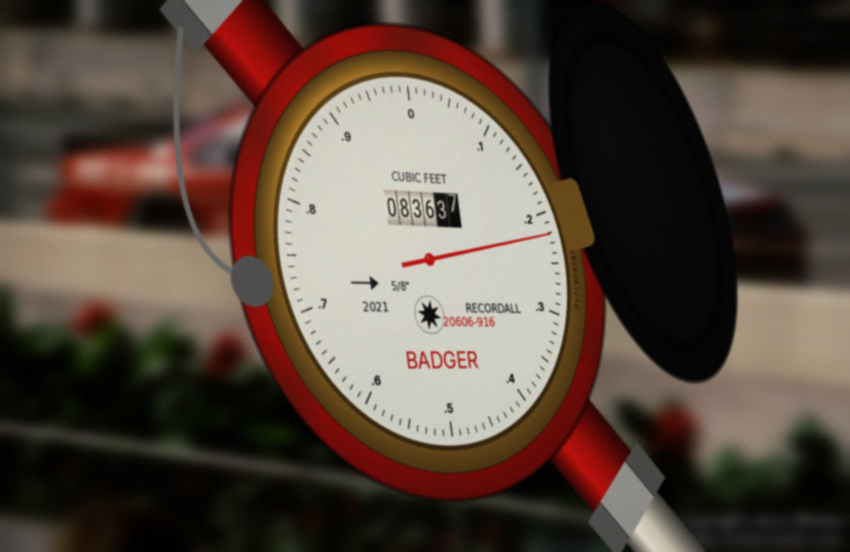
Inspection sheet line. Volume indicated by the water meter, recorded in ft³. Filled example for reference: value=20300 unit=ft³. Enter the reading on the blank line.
value=83637.22 unit=ft³
